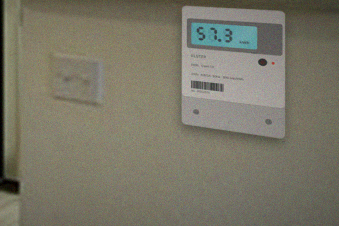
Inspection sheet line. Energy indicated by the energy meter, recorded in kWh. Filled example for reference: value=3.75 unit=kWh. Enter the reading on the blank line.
value=57.3 unit=kWh
